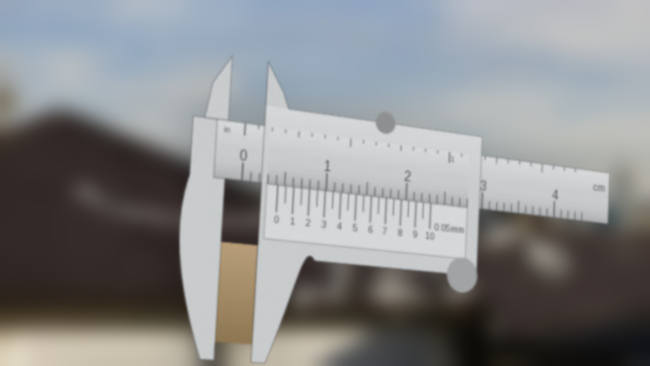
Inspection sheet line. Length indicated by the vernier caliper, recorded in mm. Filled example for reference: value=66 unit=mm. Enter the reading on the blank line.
value=4.2 unit=mm
